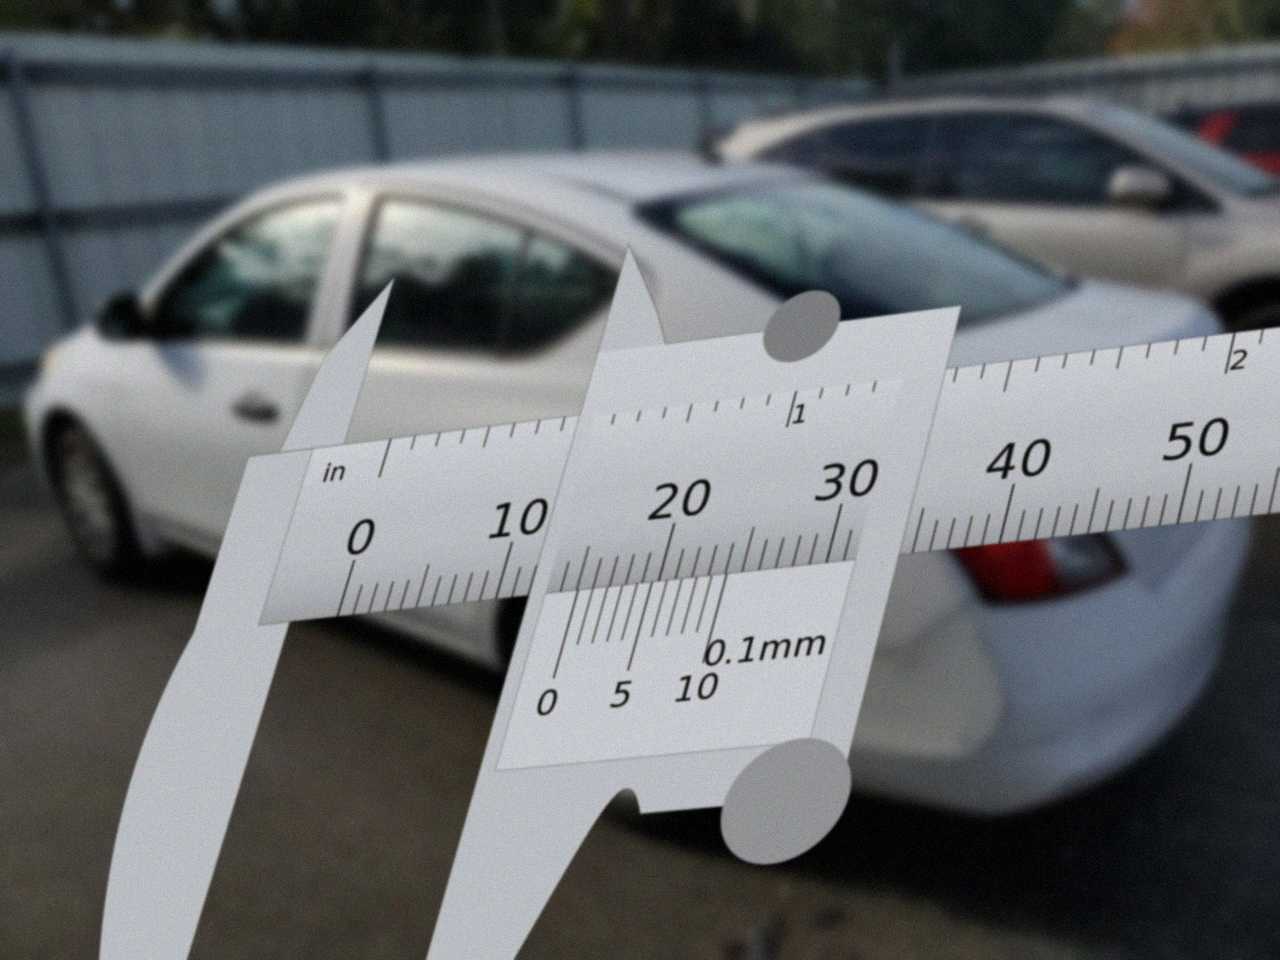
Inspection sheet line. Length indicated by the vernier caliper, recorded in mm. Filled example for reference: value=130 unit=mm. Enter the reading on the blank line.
value=15.1 unit=mm
